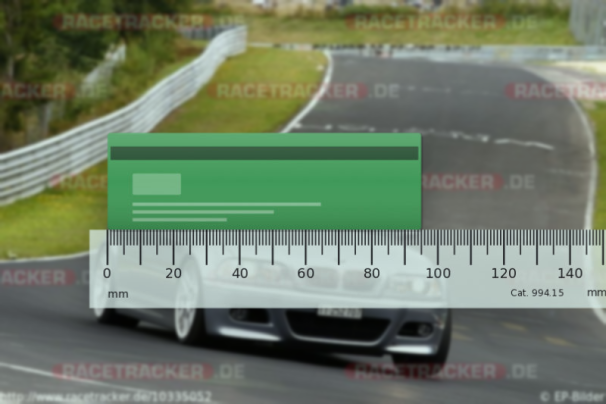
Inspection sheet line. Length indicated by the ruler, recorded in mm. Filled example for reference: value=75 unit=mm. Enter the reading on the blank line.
value=95 unit=mm
